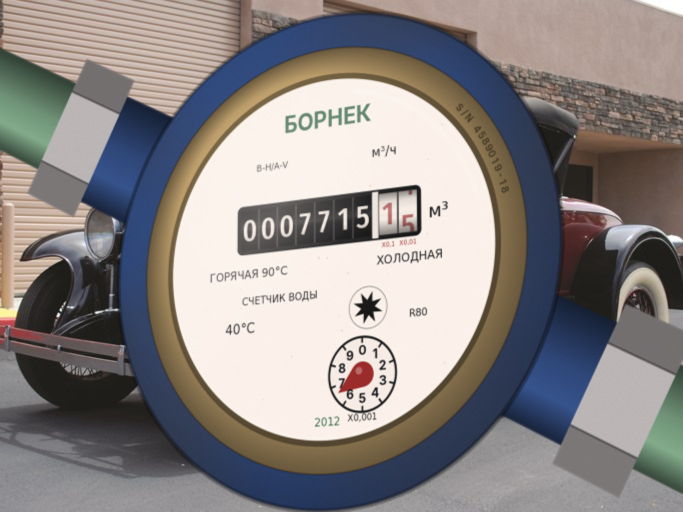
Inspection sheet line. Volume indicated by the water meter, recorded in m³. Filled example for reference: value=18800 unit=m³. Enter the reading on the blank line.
value=7715.146 unit=m³
